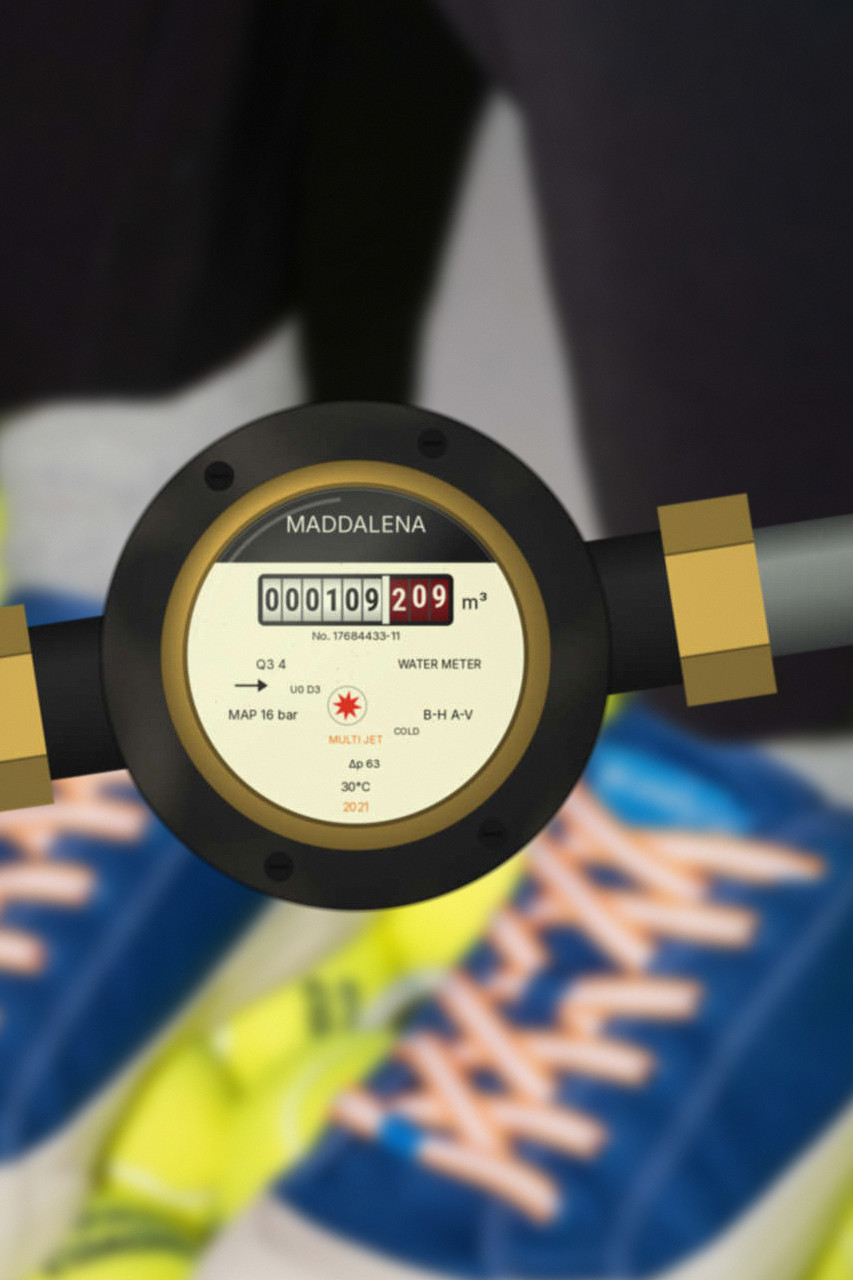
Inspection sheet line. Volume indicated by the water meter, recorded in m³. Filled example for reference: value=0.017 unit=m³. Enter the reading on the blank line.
value=109.209 unit=m³
